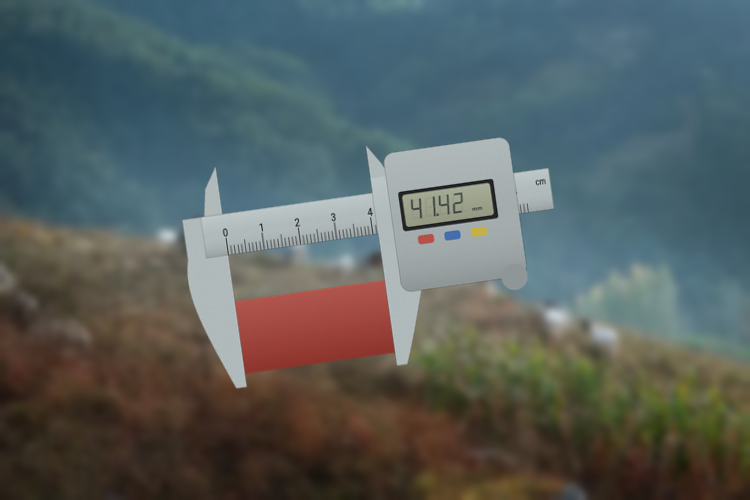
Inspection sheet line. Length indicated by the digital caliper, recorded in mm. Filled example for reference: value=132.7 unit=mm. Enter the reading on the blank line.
value=41.42 unit=mm
